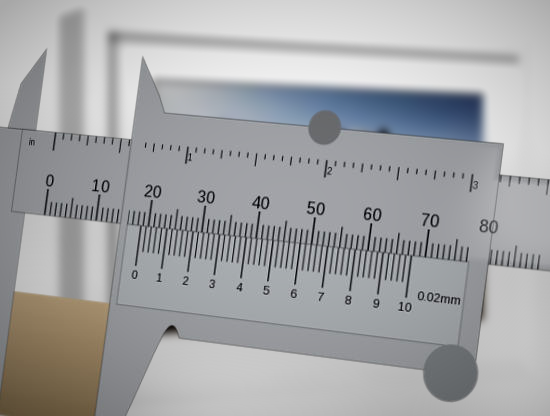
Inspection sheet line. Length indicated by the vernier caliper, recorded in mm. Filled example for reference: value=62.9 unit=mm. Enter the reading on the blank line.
value=18.6 unit=mm
